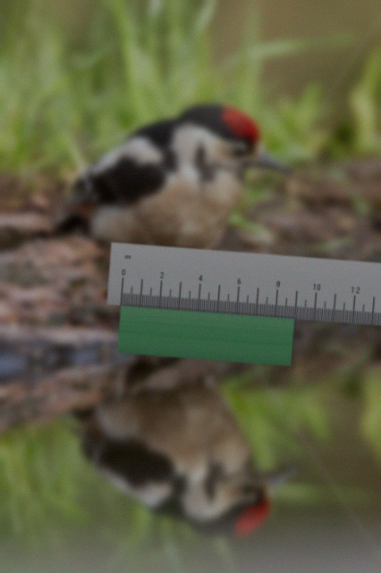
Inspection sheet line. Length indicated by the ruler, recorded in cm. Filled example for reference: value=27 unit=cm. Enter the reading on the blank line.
value=9 unit=cm
